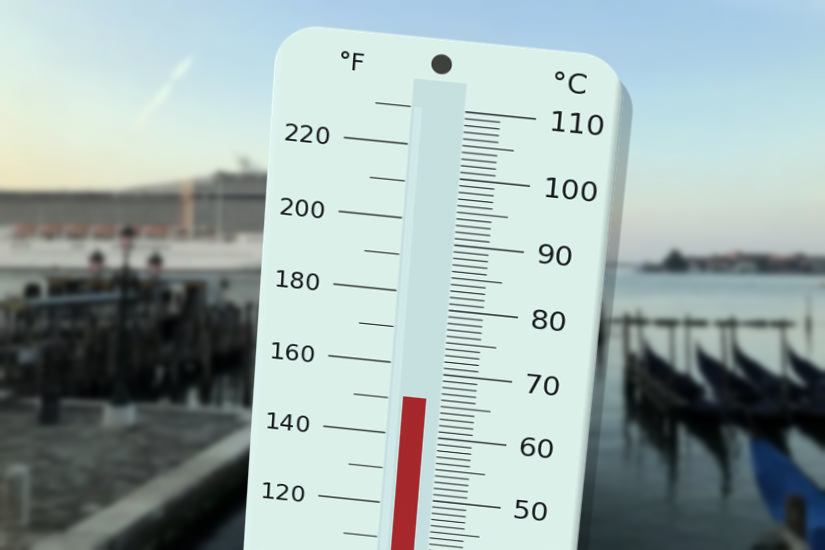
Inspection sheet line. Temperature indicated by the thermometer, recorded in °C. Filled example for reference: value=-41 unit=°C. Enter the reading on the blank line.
value=66 unit=°C
